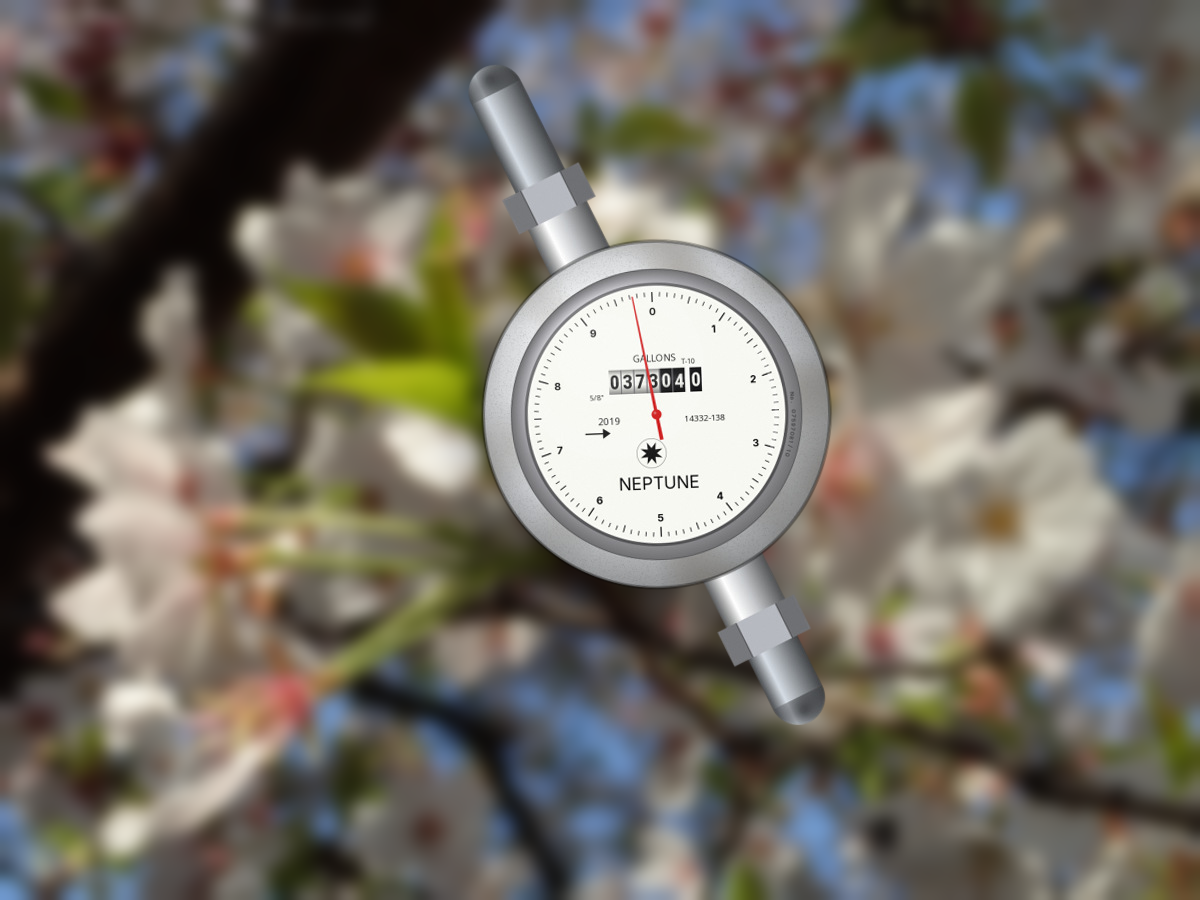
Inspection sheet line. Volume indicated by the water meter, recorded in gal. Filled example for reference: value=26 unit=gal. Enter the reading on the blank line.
value=373039.7 unit=gal
